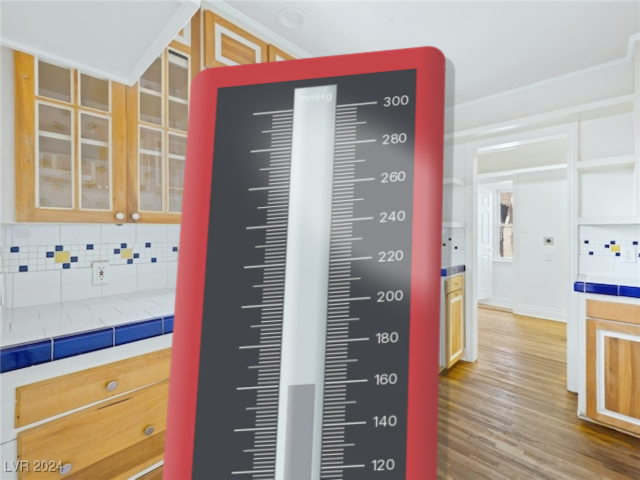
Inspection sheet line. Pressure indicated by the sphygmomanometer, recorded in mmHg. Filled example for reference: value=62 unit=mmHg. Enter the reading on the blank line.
value=160 unit=mmHg
